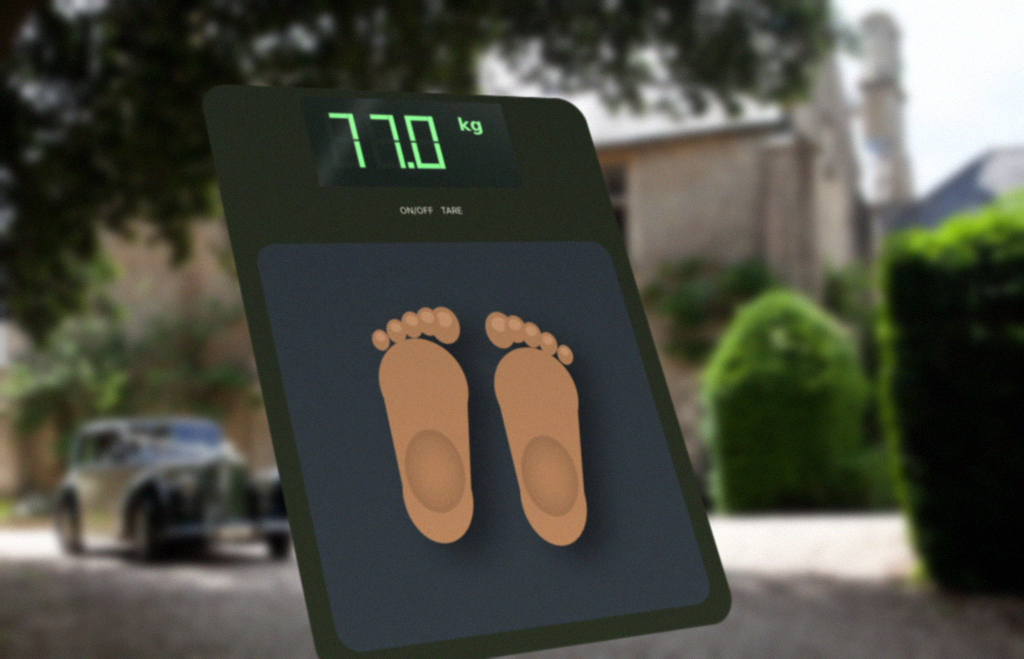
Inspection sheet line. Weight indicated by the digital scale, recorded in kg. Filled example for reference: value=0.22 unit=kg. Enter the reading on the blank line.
value=77.0 unit=kg
